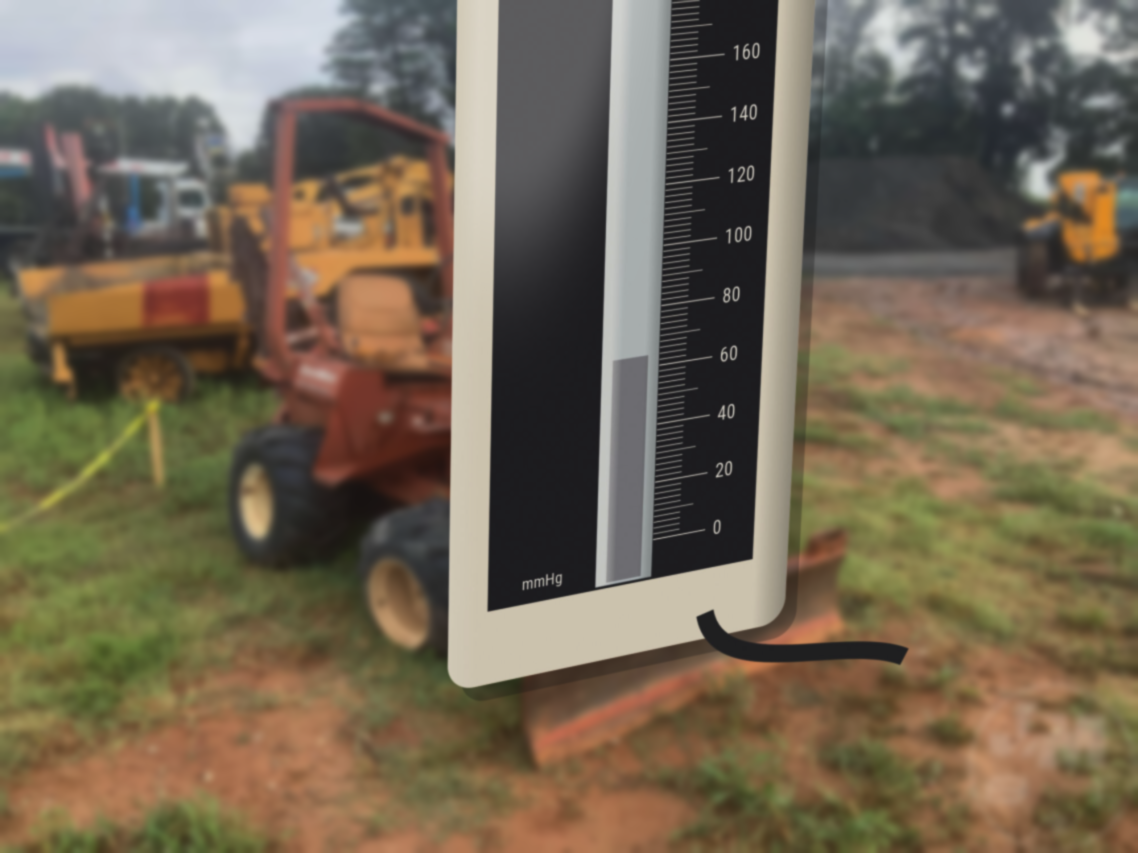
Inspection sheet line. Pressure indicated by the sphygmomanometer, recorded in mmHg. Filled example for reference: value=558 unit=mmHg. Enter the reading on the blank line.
value=64 unit=mmHg
